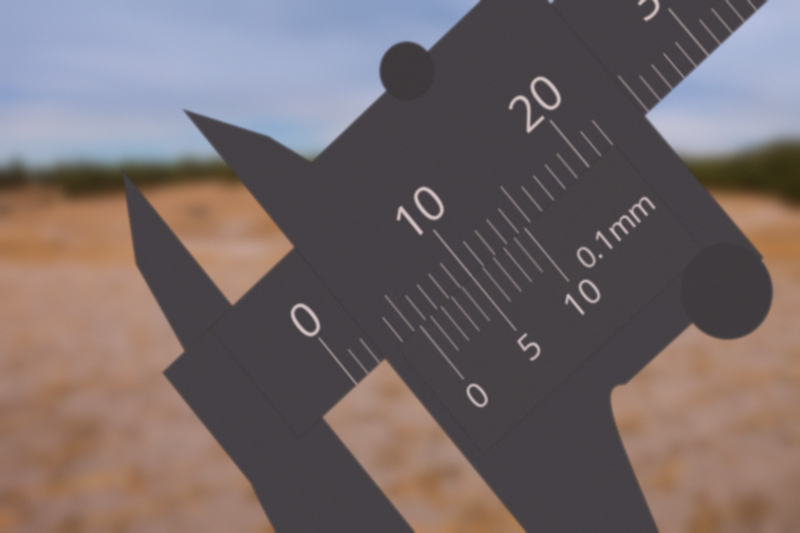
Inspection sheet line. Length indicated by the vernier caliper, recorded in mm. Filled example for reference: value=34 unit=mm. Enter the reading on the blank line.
value=5.5 unit=mm
